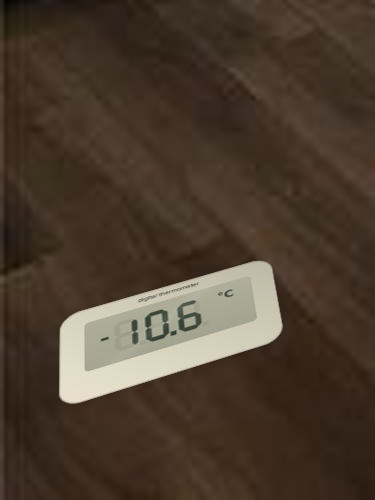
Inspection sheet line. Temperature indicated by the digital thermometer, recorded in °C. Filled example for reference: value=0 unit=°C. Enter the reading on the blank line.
value=-10.6 unit=°C
